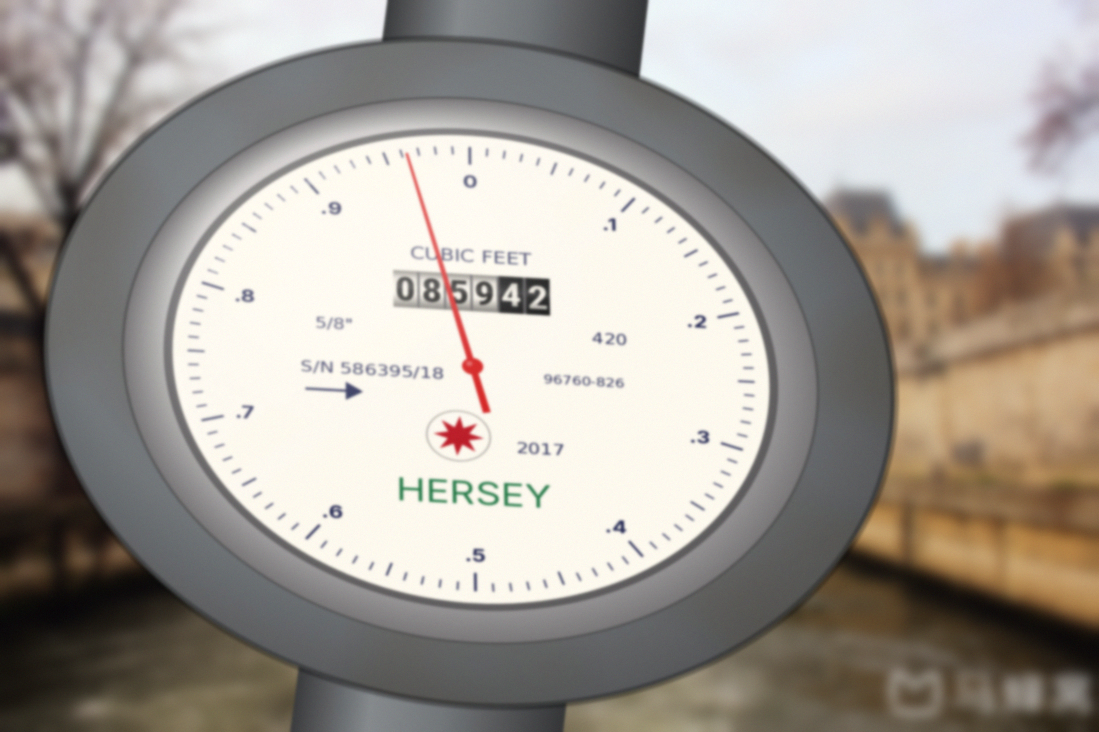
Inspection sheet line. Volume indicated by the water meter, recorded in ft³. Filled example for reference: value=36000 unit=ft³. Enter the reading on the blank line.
value=85941.96 unit=ft³
